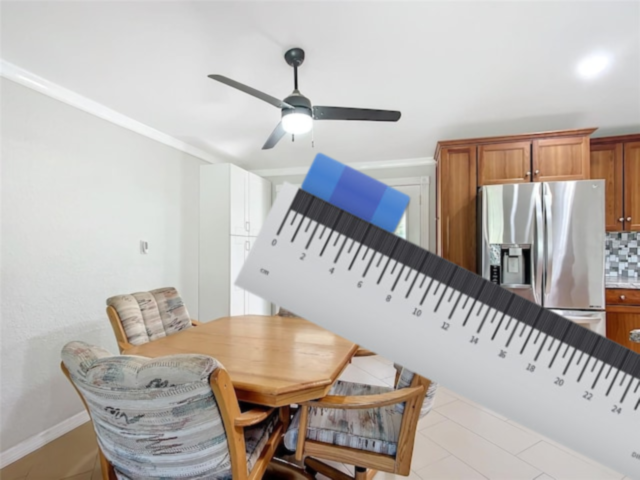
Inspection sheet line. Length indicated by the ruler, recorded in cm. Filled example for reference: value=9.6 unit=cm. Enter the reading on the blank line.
value=6.5 unit=cm
